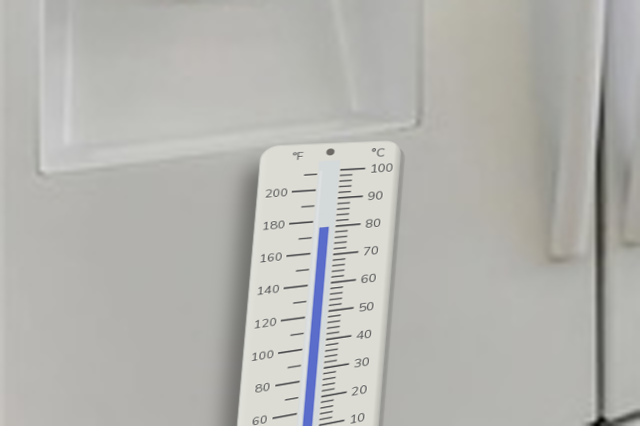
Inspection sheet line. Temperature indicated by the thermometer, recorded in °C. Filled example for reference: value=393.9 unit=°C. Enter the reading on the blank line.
value=80 unit=°C
